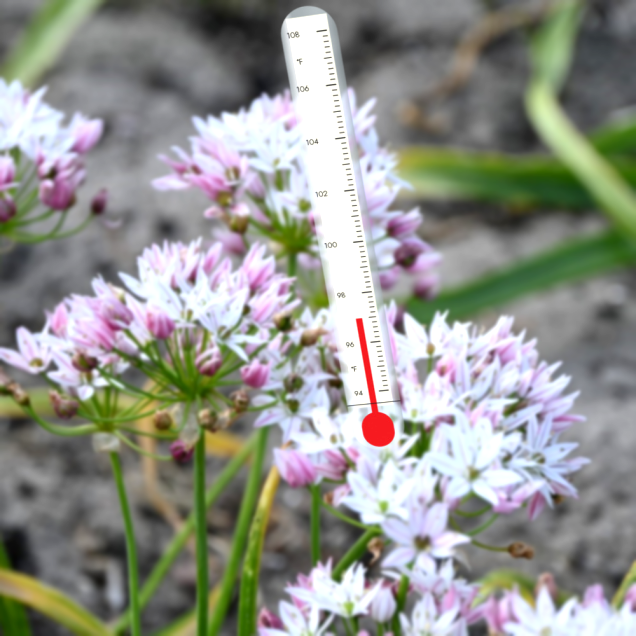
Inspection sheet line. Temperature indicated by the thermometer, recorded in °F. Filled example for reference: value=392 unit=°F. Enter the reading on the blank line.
value=97 unit=°F
